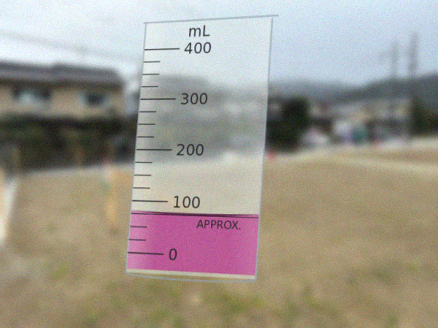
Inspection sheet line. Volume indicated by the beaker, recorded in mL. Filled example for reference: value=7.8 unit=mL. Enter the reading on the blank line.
value=75 unit=mL
